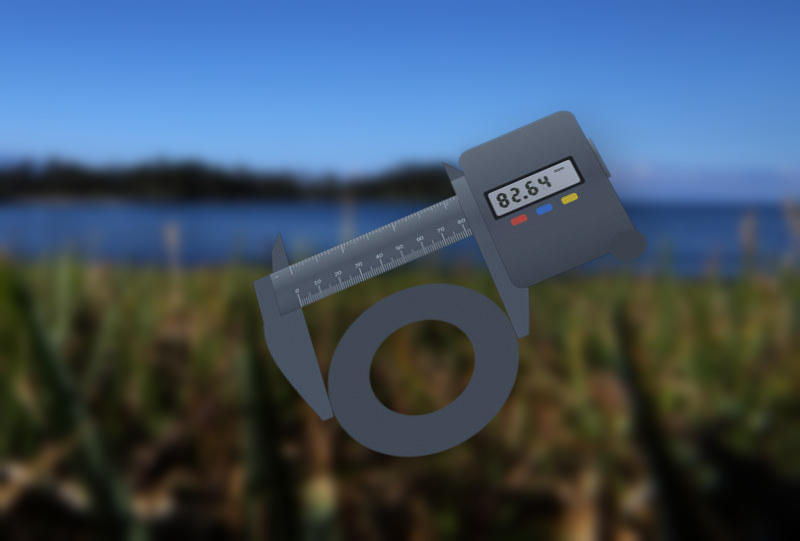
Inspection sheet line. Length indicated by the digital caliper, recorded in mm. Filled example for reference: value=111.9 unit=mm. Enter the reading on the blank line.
value=82.64 unit=mm
